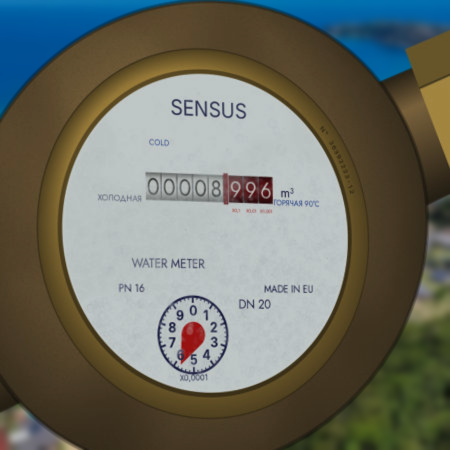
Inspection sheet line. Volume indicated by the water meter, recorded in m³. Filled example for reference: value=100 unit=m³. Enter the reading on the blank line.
value=8.9965 unit=m³
